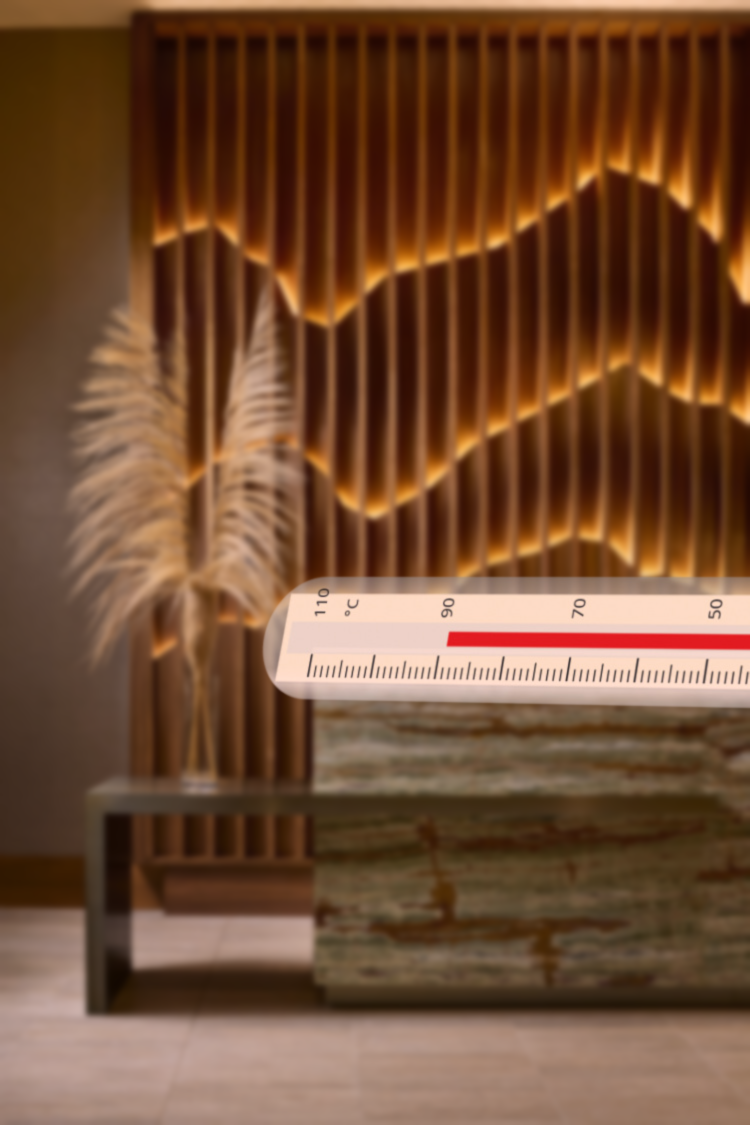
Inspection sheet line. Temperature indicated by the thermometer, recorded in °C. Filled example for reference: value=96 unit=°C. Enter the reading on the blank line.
value=89 unit=°C
